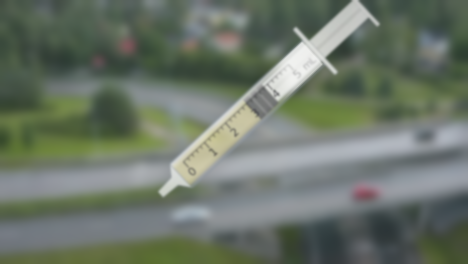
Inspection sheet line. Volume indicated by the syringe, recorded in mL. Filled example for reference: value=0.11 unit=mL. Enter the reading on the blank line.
value=3 unit=mL
